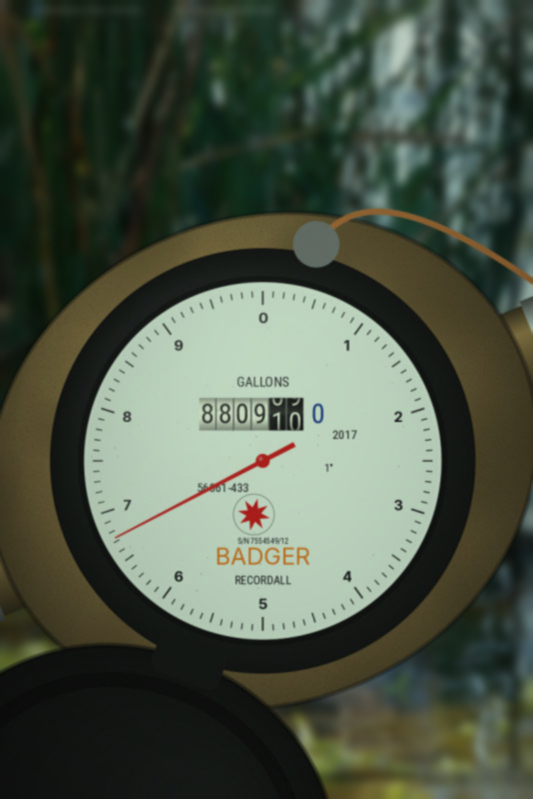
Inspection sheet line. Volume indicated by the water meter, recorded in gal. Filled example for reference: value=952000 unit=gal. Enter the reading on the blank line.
value=8809096.7 unit=gal
